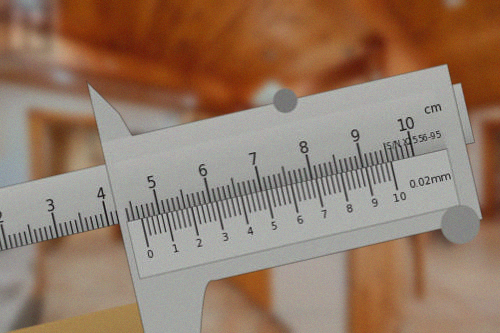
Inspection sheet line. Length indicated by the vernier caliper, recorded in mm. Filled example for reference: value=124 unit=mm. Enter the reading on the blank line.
value=46.5 unit=mm
